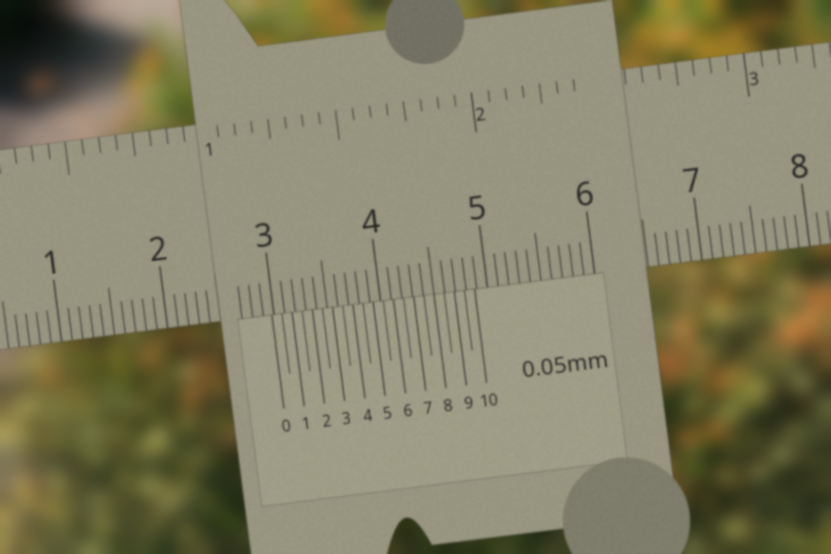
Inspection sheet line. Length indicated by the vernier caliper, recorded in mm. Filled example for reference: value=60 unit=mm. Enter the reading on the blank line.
value=29.8 unit=mm
